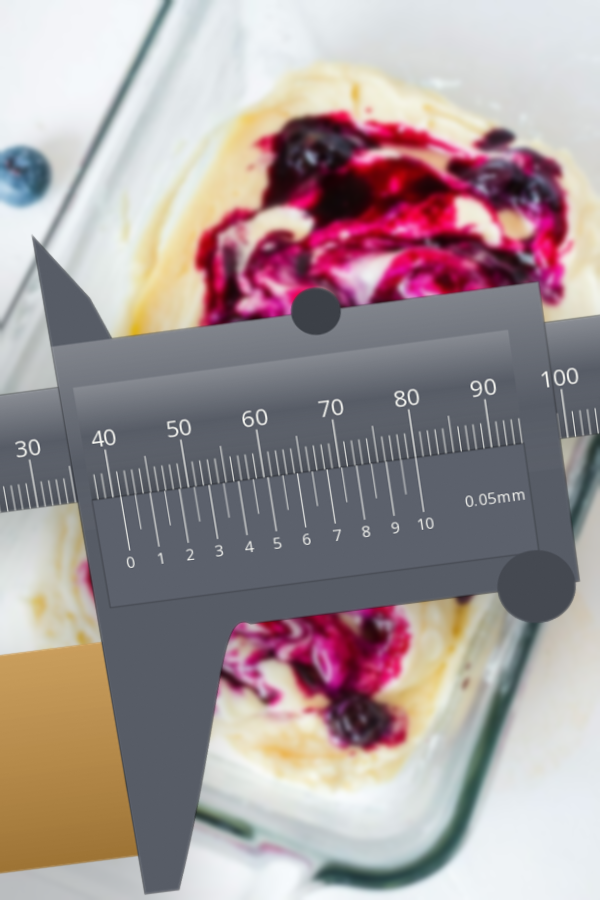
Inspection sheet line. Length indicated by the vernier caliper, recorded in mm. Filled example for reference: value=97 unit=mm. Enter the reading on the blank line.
value=41.0 unit=mm
